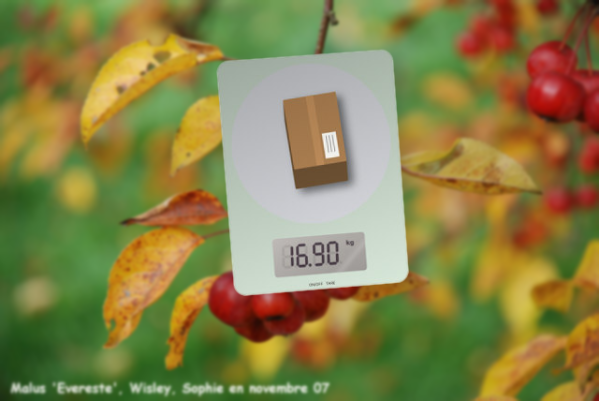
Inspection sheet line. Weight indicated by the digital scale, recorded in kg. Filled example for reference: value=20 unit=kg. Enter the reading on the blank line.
value=16.90 unit=kg
